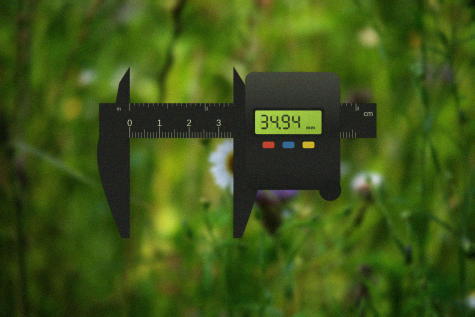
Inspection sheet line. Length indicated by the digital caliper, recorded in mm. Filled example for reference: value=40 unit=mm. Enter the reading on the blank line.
value=34.94 unit=mm
